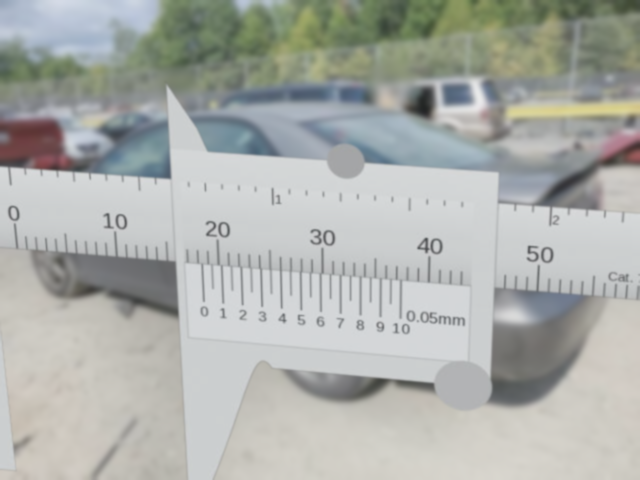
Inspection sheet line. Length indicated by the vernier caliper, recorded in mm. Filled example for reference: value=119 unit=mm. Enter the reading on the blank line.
value=18.4 unit=mm
